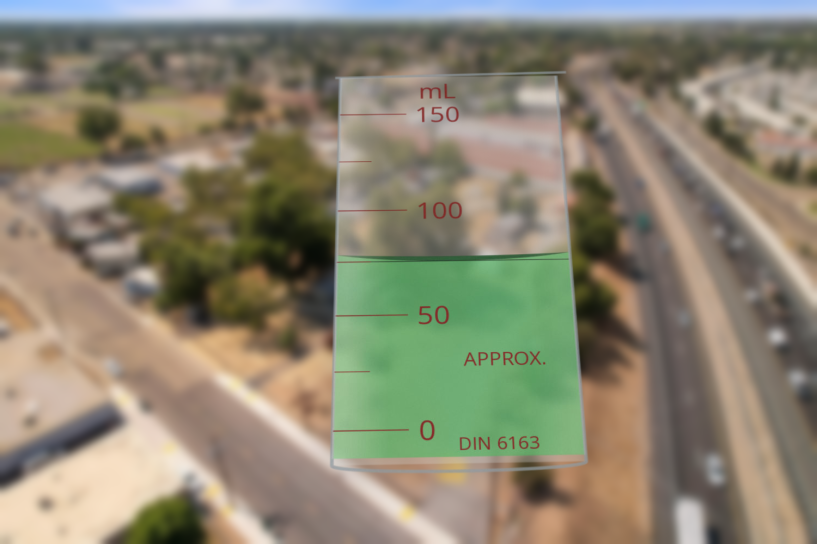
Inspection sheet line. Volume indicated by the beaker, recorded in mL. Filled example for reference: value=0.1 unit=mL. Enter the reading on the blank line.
value=75 unit=mL
